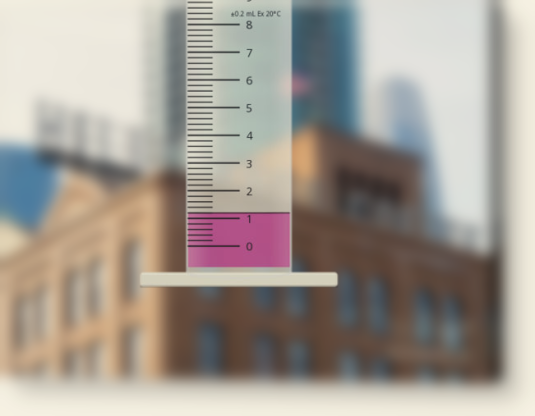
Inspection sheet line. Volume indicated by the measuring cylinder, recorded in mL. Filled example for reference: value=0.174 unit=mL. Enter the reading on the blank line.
value=1.2 unit=mL
